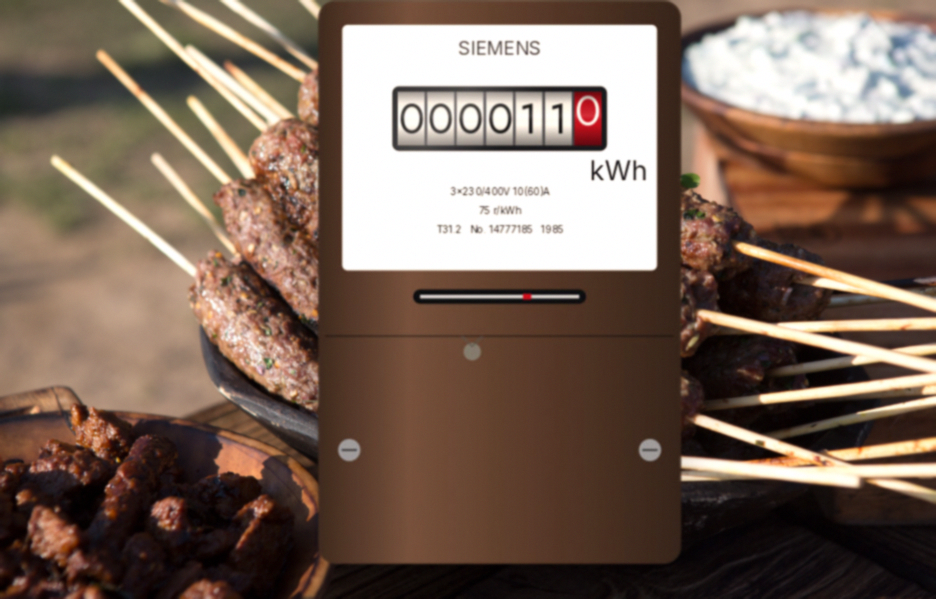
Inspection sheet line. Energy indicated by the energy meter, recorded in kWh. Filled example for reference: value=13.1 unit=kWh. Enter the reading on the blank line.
value=11.0 unit=kWh
